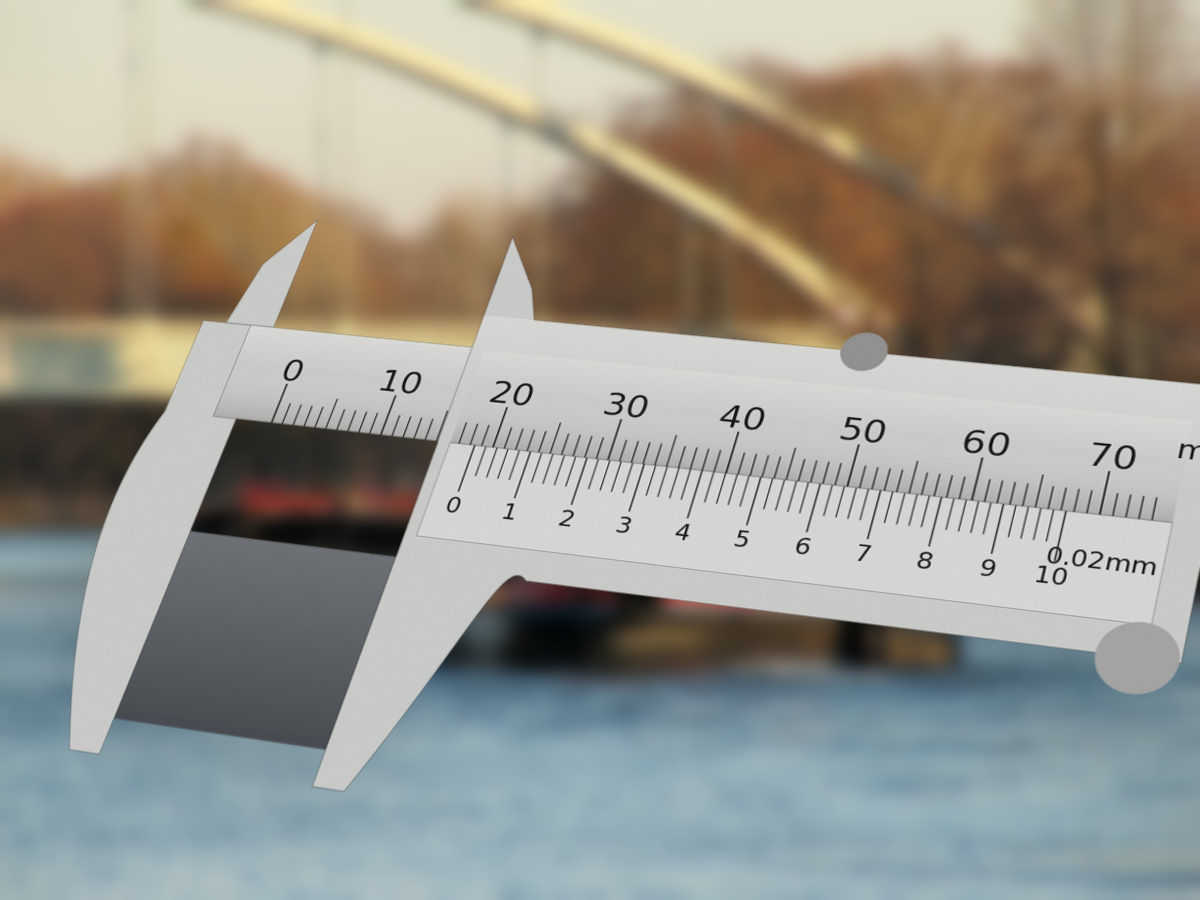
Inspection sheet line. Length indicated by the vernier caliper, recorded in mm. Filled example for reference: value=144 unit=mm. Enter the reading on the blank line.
value=18.4 unit=mm
